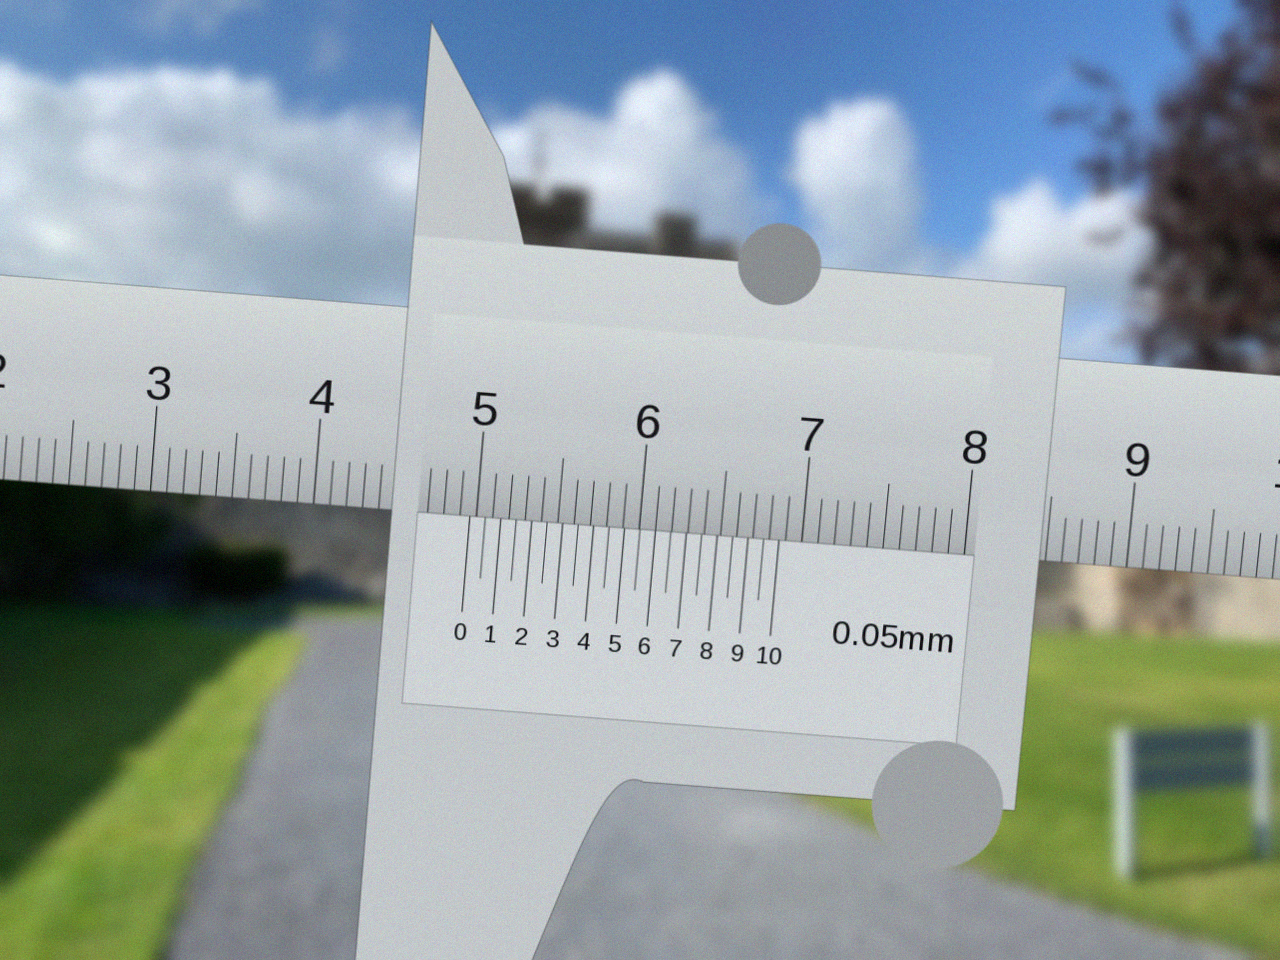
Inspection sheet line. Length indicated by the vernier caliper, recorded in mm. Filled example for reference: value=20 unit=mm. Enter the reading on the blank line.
value=49.6 unit=mm
